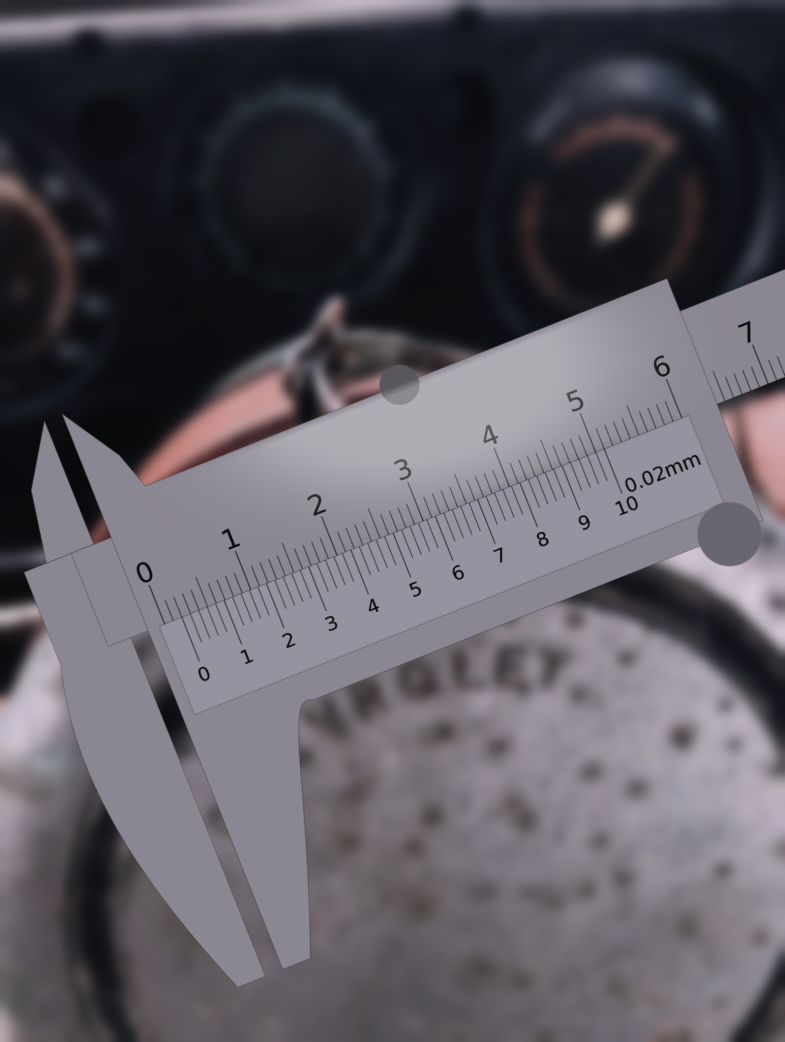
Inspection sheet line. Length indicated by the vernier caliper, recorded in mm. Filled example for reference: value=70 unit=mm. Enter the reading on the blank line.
value=2.0 unit=mm
